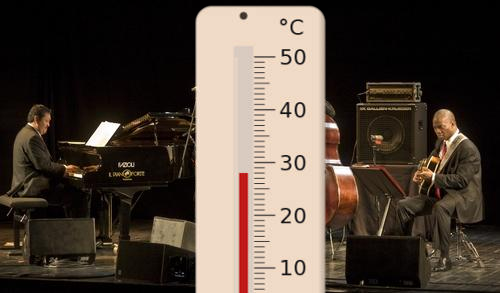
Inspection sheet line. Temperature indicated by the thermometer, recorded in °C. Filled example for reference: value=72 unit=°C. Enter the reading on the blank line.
value=28 unit=°C
